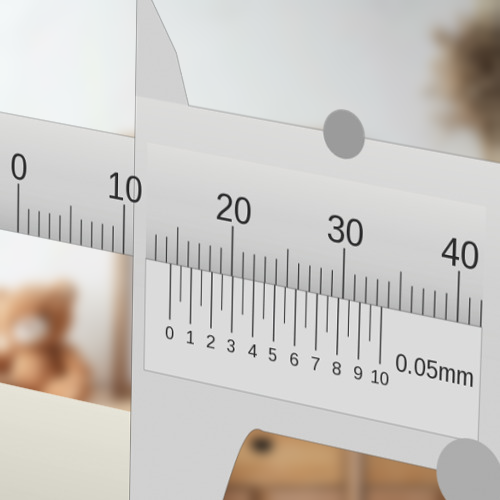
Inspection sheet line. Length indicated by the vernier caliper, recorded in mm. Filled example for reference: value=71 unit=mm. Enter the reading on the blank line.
value=14.4 unit=mm
